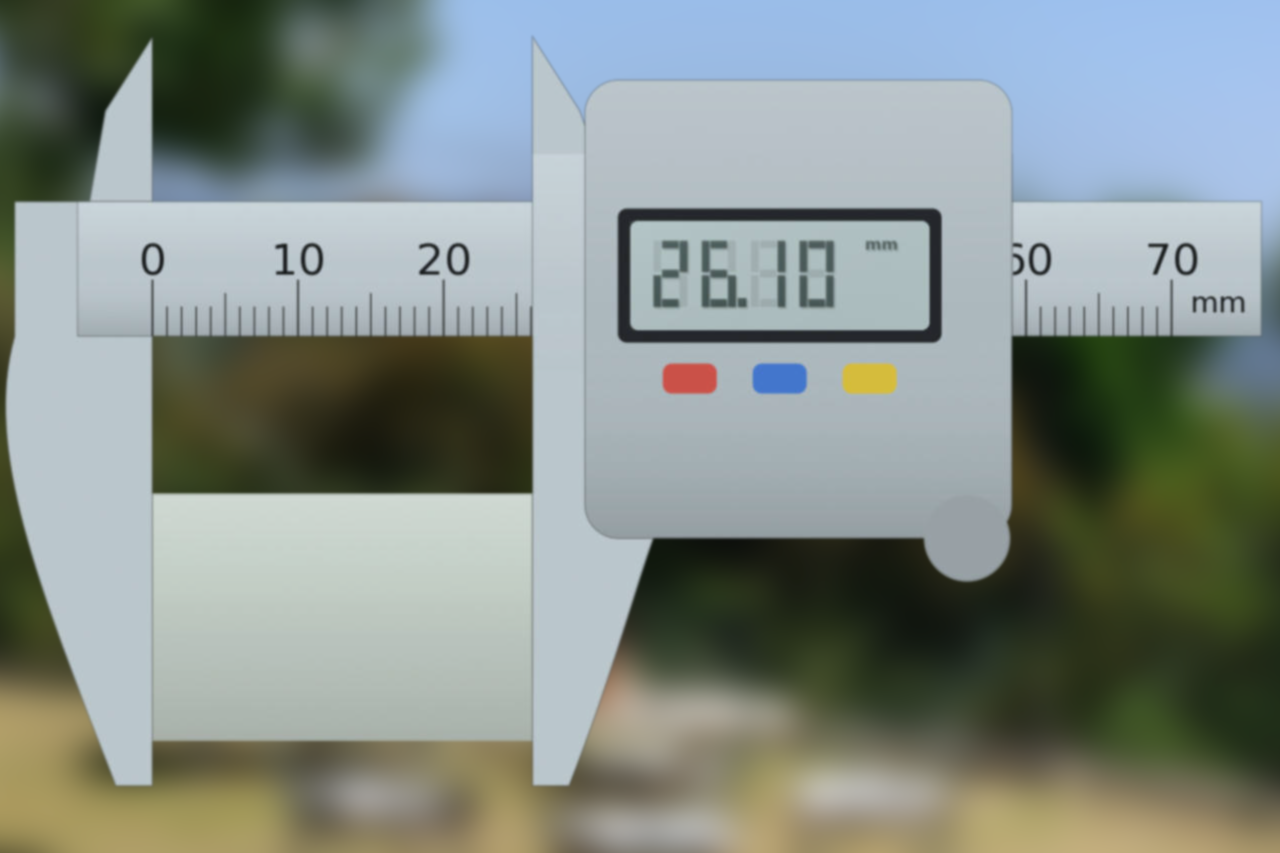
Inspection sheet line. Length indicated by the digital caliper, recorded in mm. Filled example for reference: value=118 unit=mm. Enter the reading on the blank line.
value=26.10 unit=mm
